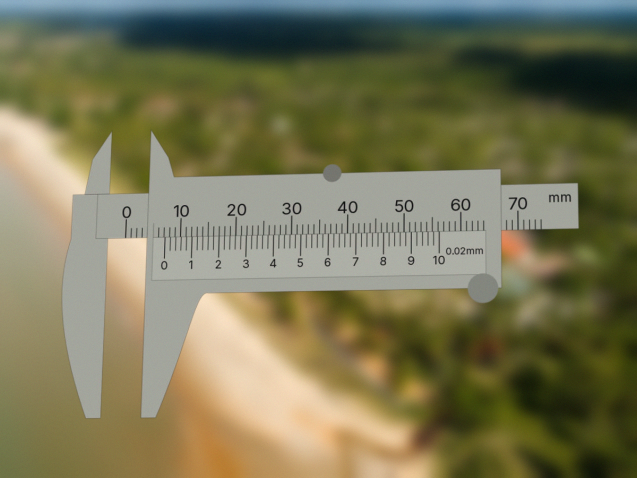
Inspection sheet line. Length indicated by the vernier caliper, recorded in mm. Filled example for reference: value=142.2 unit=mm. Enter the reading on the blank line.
value=7.2 unit=mm
